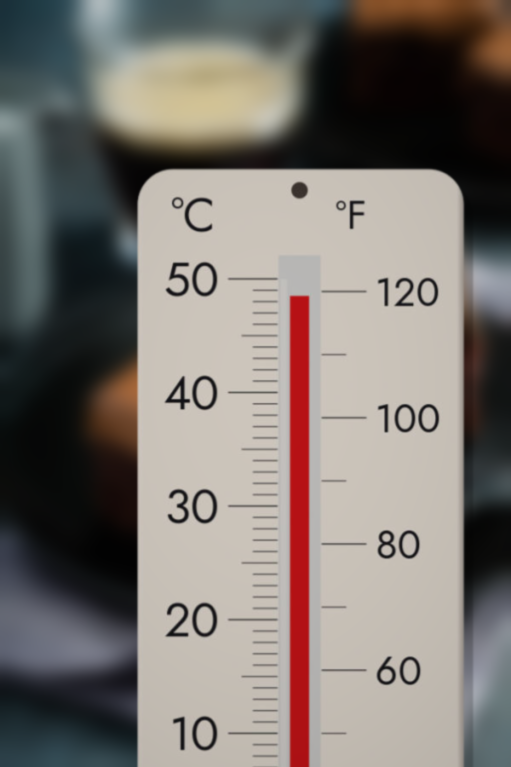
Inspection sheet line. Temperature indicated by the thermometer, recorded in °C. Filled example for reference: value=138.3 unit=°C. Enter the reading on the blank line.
value=48.5 unit=°C
